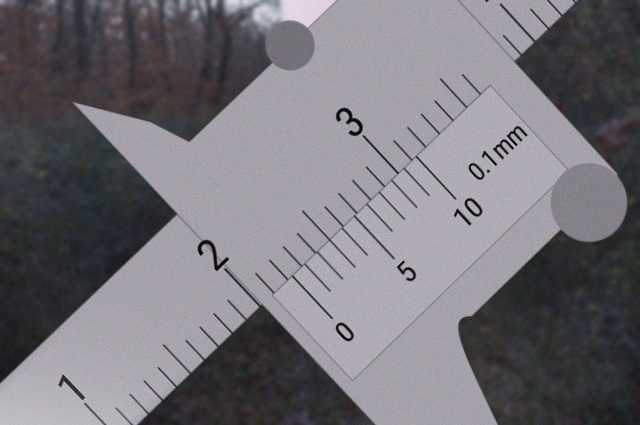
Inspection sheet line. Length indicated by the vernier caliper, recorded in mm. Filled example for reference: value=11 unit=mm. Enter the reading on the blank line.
value=22.3 unit=mm
